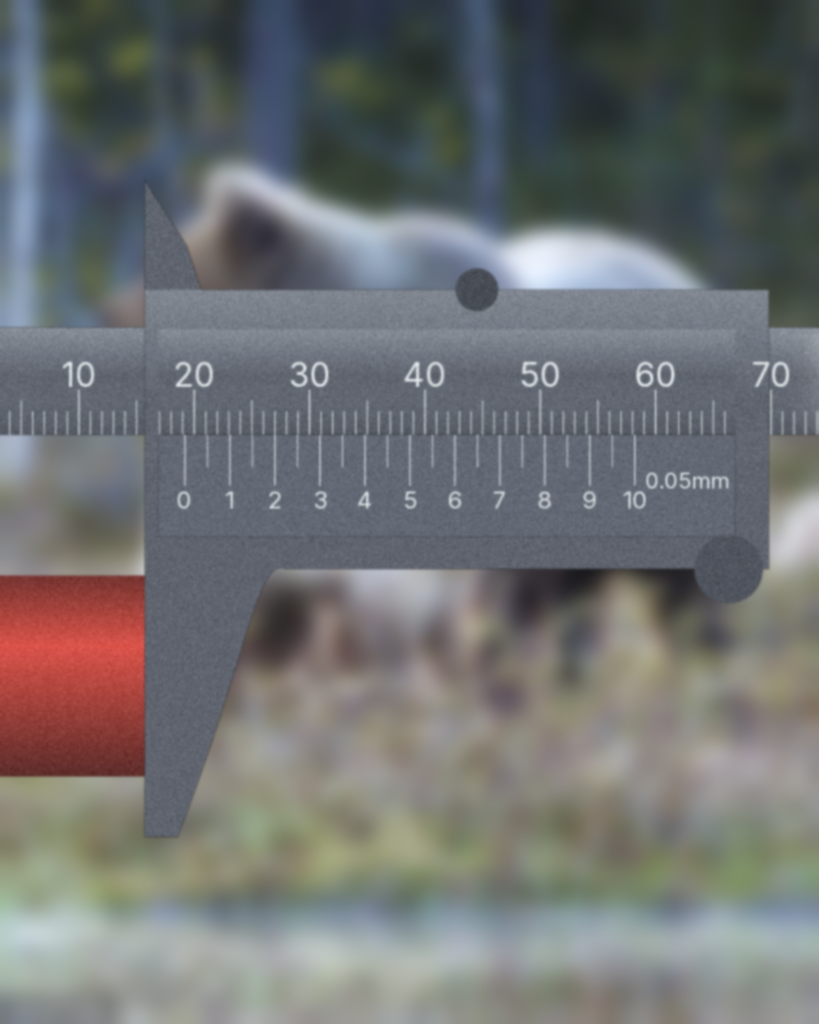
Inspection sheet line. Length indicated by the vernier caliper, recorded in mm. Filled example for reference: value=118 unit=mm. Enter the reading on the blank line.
value=19.2 unit=mm
